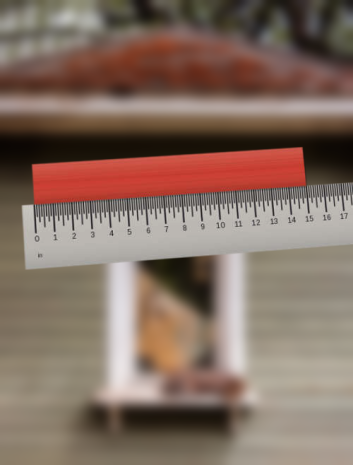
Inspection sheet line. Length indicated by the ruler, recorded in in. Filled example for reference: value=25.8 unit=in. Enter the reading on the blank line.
value=15 unit=in
